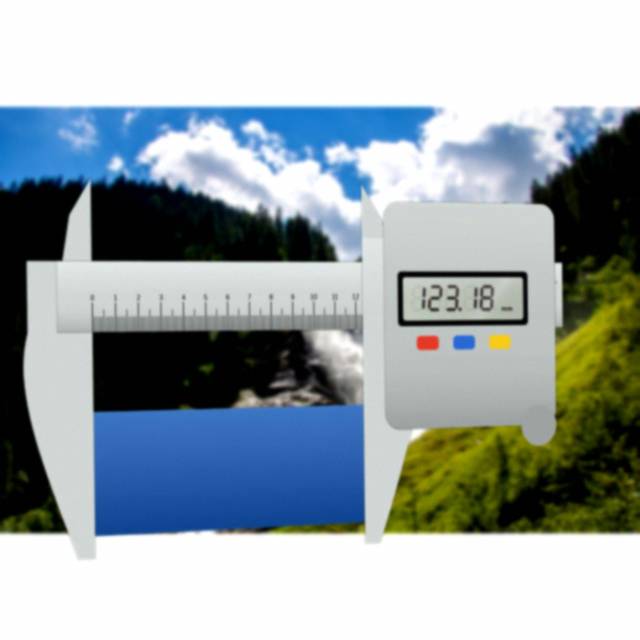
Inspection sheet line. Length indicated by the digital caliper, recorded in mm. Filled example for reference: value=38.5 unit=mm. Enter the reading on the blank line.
value=123.18 unit=mm
